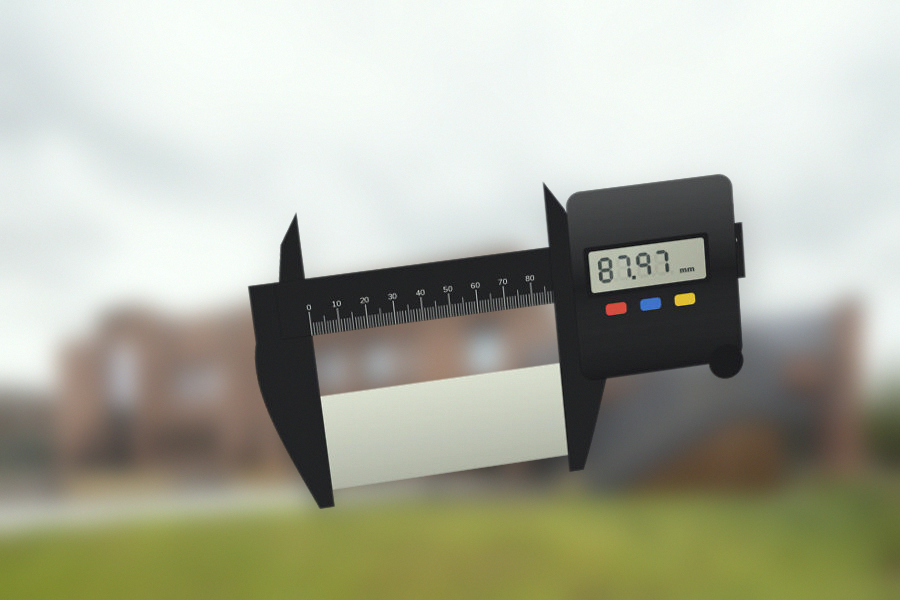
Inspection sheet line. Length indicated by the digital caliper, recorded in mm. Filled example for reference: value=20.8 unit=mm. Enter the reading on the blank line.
value=87.97 unit=mm
